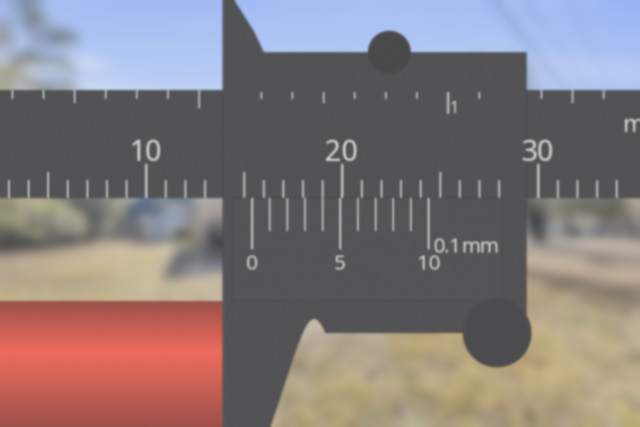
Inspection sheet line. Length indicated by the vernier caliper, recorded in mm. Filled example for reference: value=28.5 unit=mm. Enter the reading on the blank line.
value=15.4 unit=mm
